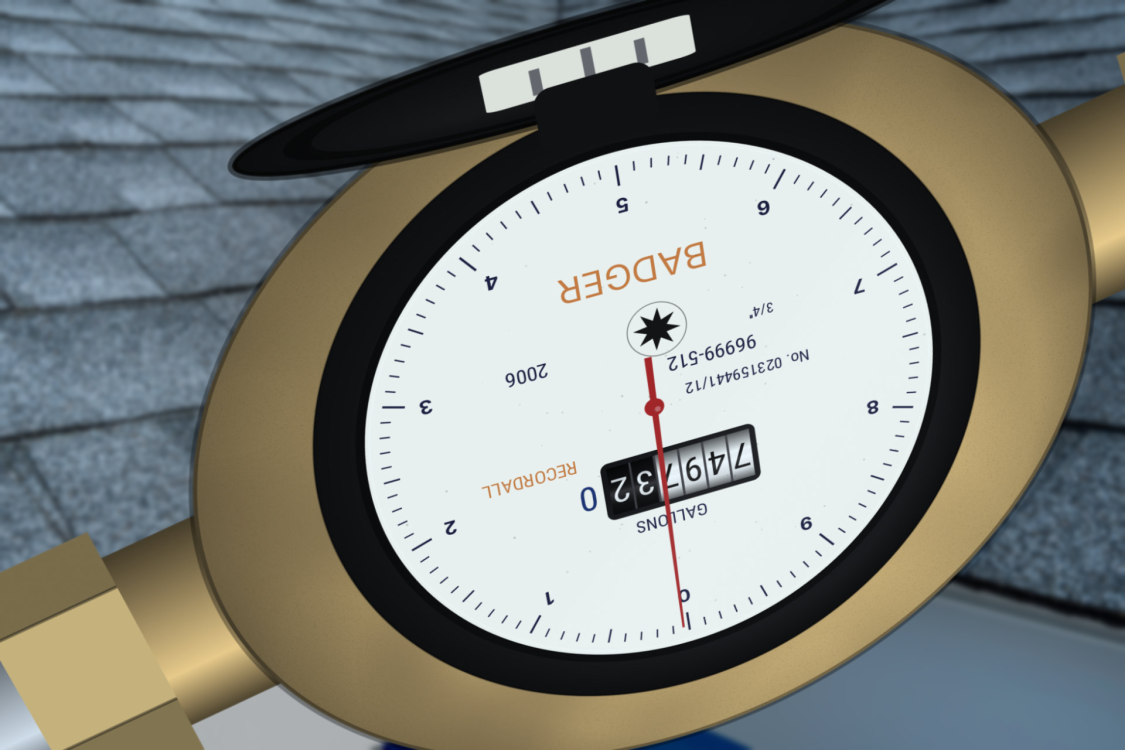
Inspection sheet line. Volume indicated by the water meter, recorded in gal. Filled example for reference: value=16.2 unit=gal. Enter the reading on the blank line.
value=7497320.0 unit=gal
